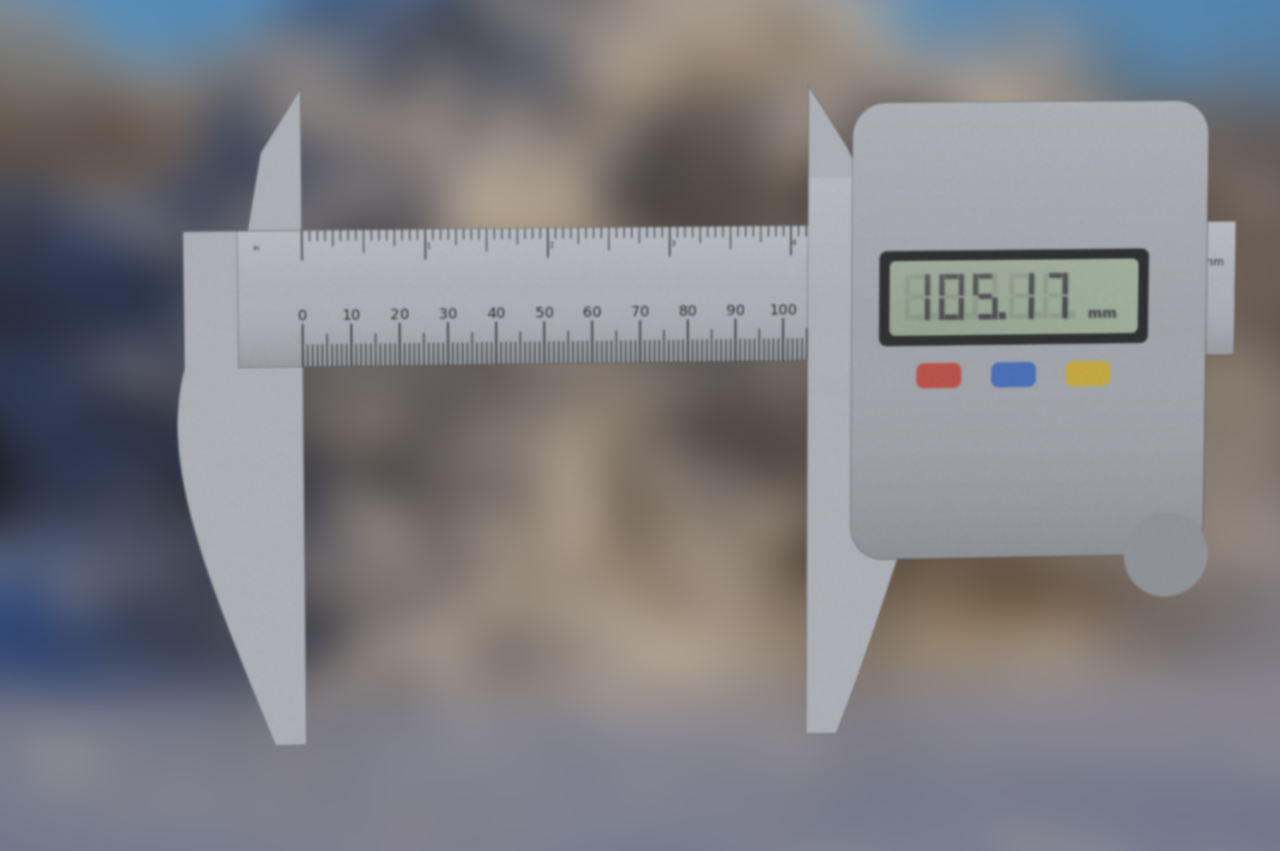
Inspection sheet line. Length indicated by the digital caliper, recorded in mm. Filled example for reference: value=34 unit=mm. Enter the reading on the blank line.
value=105.17 unit=mm
